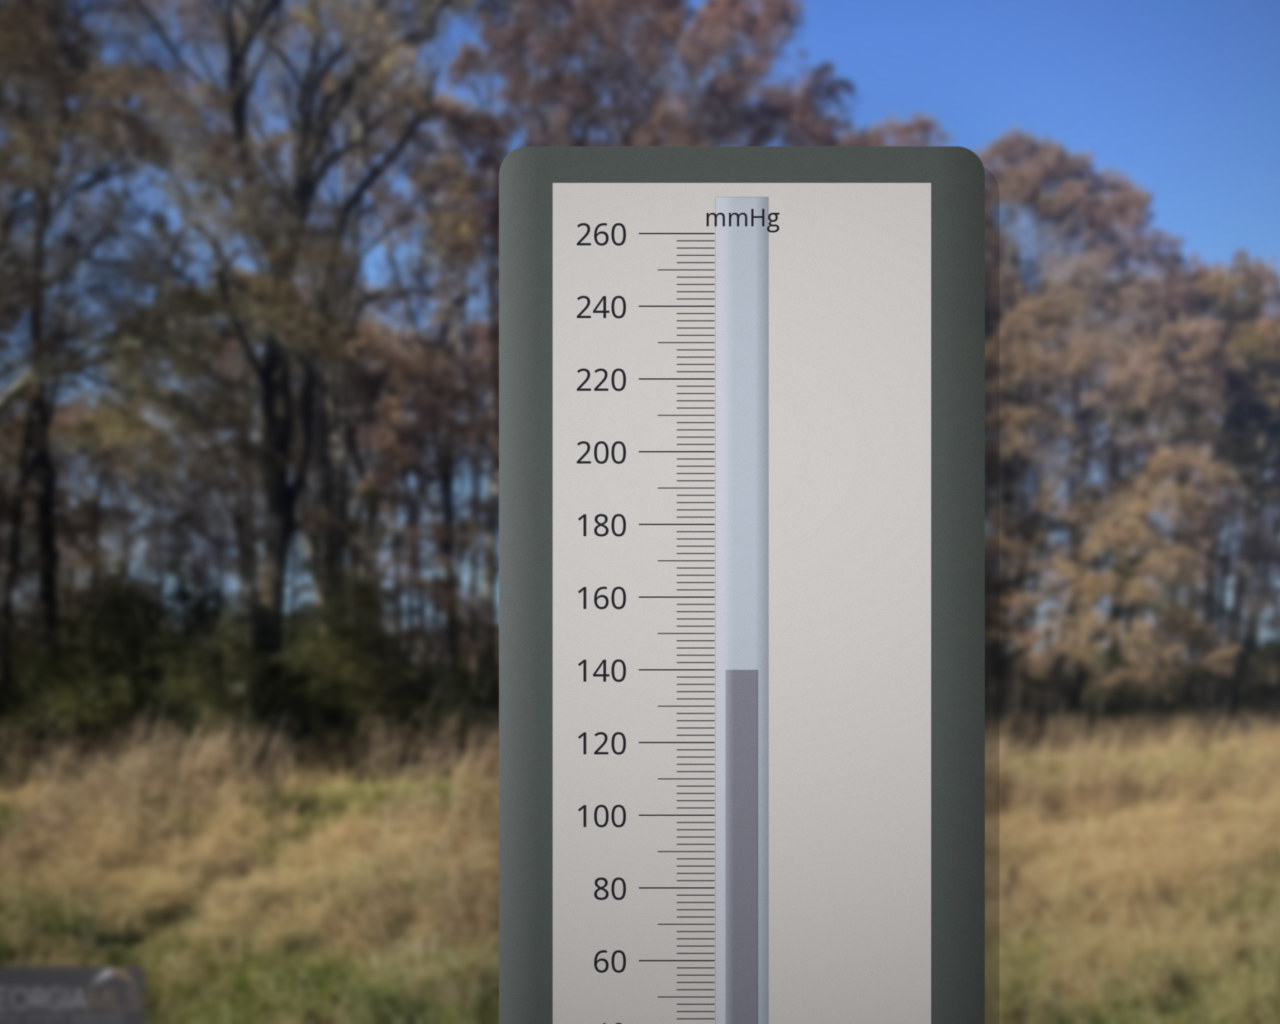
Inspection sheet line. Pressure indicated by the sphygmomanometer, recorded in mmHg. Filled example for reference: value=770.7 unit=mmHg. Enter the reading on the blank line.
value=140 unit=mmHg
